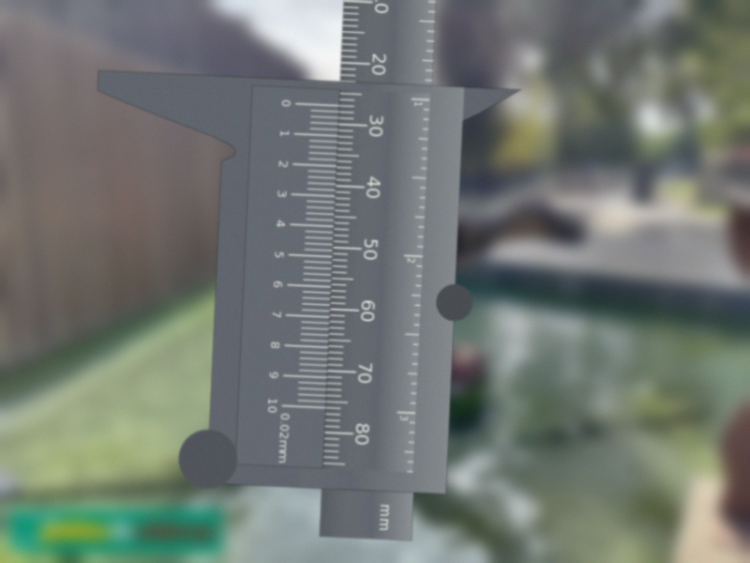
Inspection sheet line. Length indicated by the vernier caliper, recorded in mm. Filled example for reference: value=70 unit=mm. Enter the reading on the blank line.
value=27.0 unit=mm
